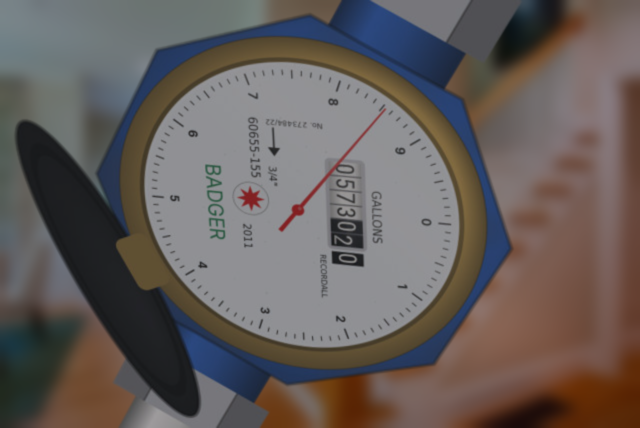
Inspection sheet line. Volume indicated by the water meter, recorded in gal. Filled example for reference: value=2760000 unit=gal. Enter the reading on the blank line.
value=573018.5 unit=gal
